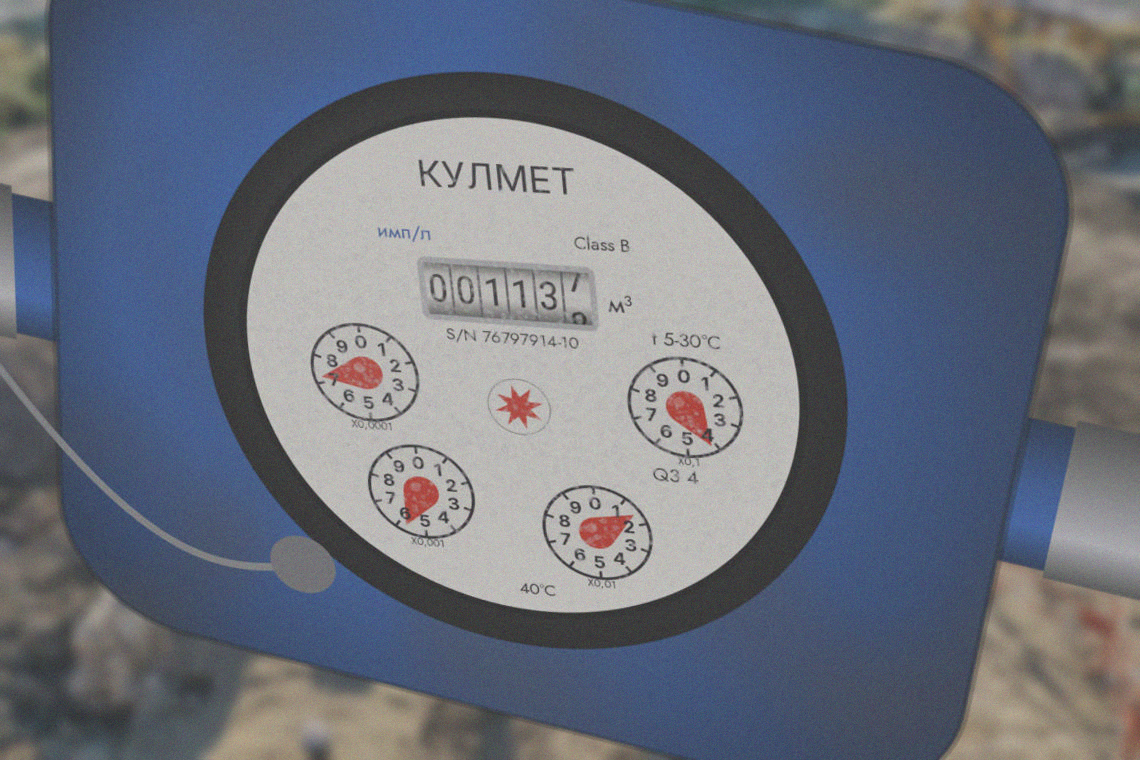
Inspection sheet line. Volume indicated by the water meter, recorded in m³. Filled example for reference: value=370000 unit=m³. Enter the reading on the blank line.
value=1137.4157 unit=m³
